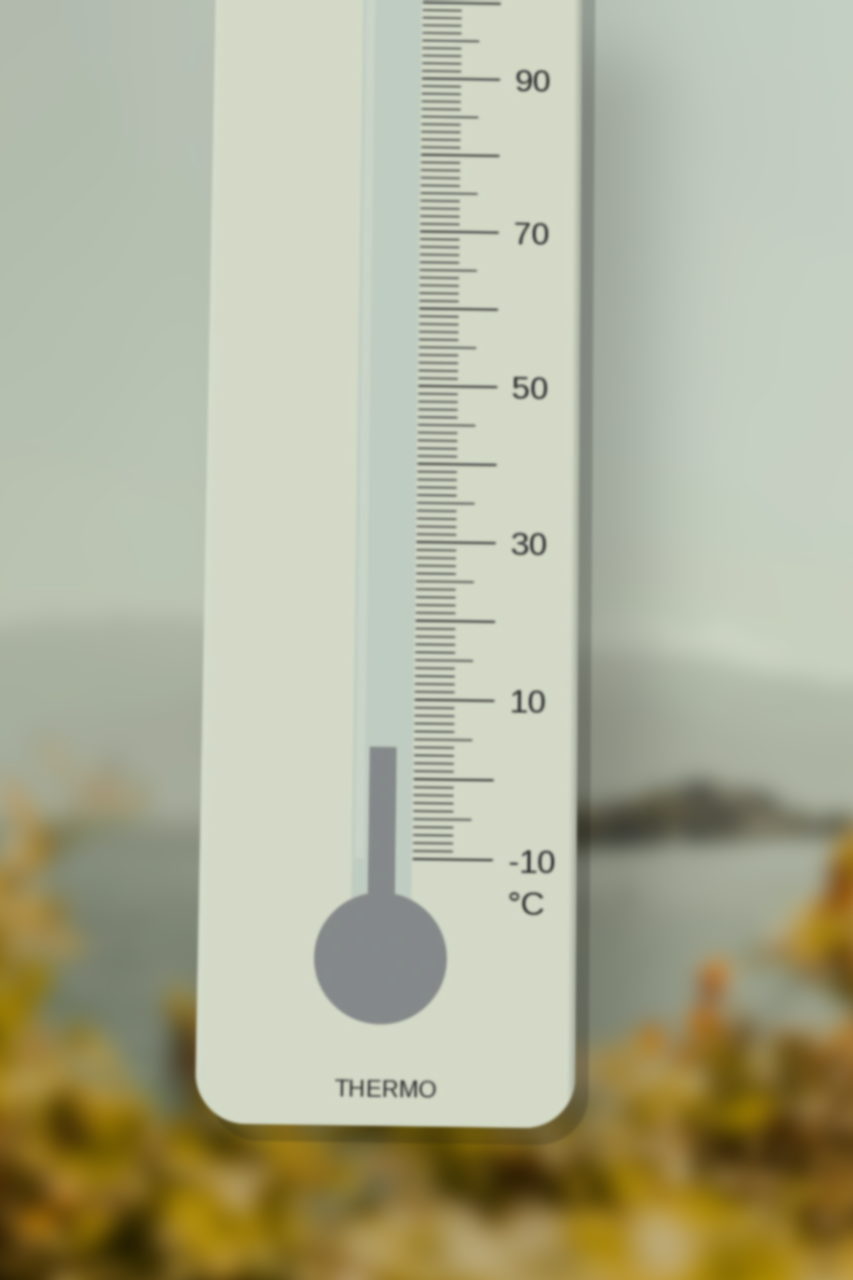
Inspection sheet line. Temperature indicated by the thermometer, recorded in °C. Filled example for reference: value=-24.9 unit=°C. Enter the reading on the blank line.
value=4 unit=°C
